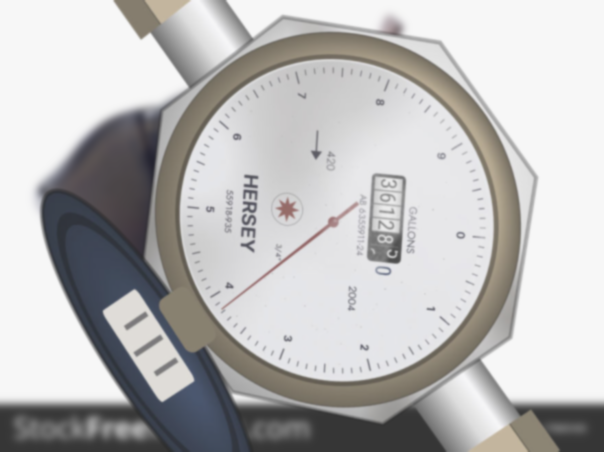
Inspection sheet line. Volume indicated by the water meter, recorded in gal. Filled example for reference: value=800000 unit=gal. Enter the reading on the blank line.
value=3612853.8 unit=gal
